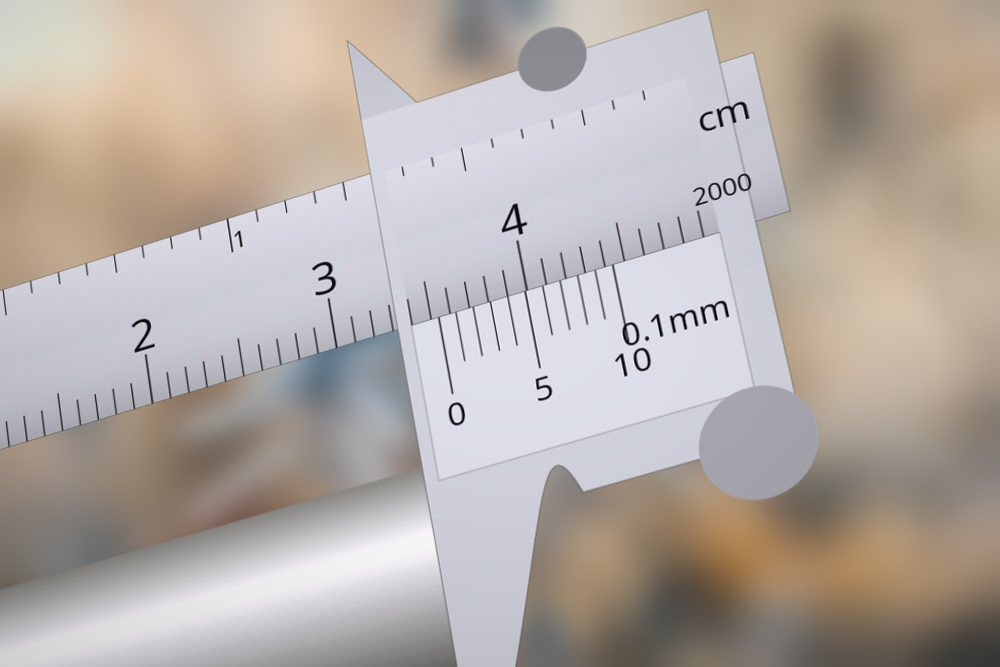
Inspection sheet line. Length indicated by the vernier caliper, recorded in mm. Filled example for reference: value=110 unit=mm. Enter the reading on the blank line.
value=35.4 unit=mm
